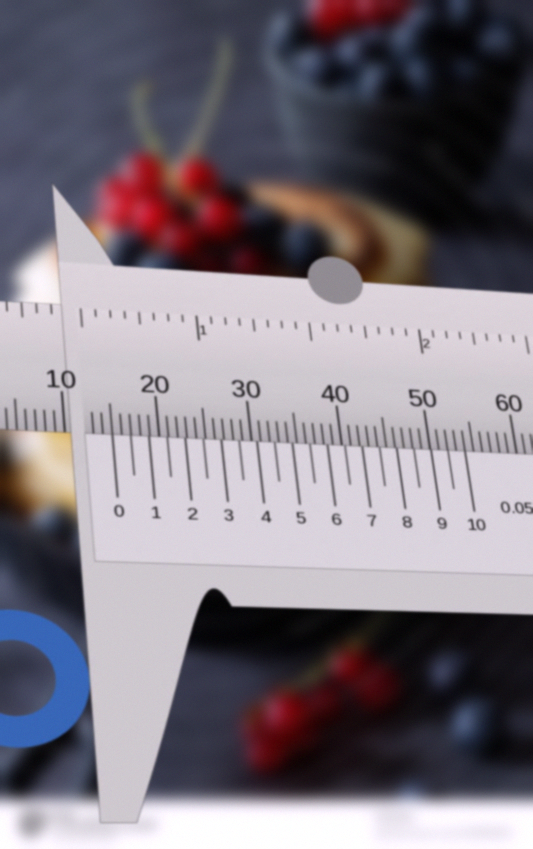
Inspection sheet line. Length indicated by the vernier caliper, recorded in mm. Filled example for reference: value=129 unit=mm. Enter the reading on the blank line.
value=15.0 unit=mm
